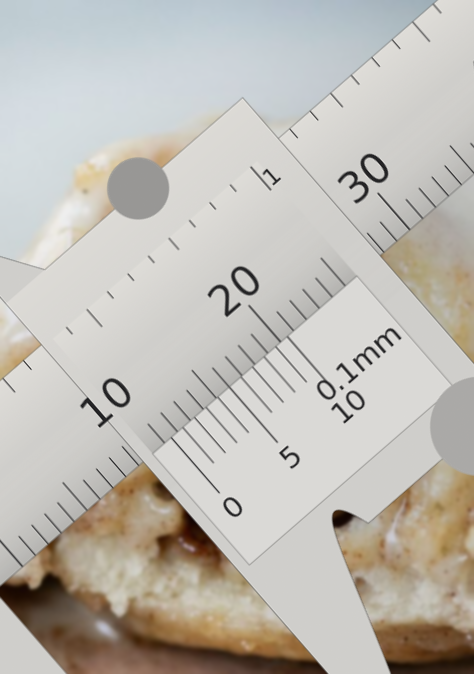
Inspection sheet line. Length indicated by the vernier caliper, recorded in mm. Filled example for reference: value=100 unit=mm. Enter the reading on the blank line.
value=11.5 unit=mm
